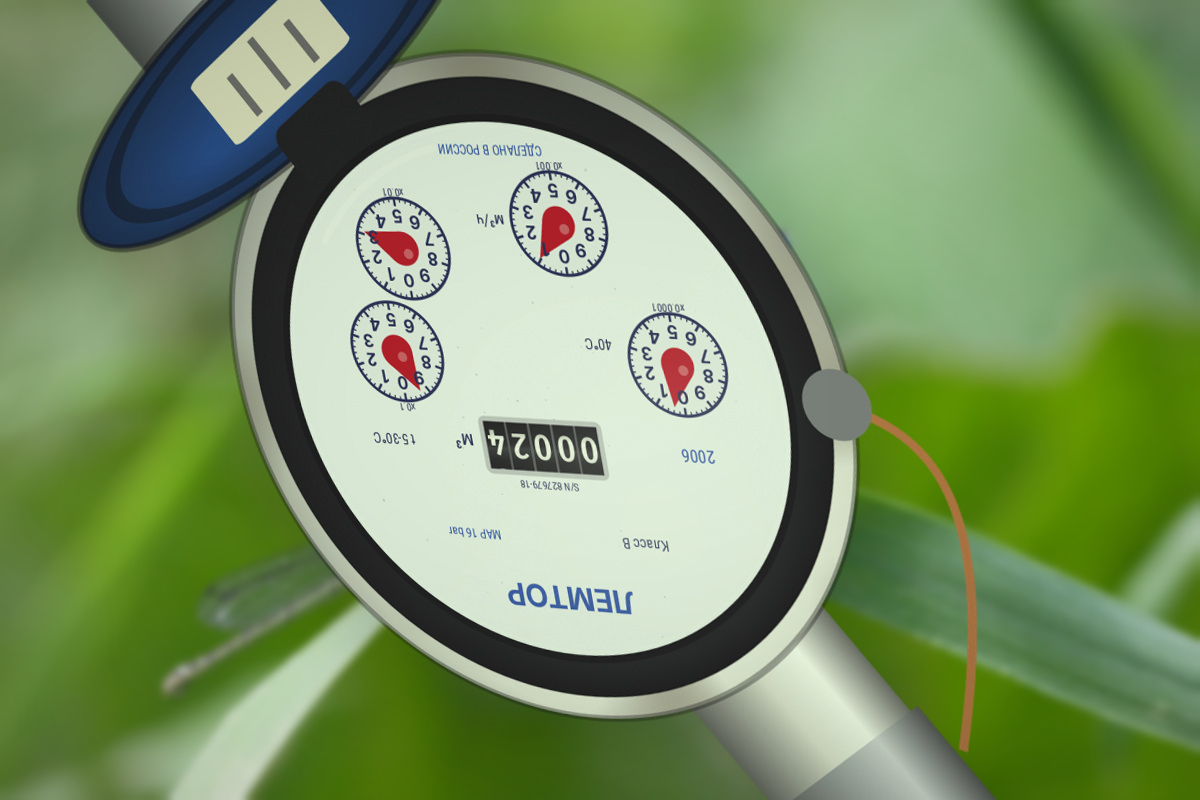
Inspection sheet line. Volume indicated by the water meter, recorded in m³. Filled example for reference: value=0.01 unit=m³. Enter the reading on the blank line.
value=23.9310 unit=m³
